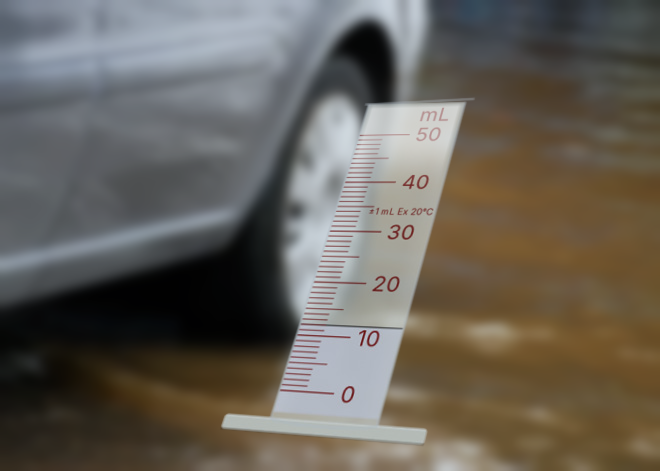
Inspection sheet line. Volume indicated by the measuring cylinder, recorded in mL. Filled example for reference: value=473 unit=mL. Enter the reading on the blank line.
value=12 unit=mL
